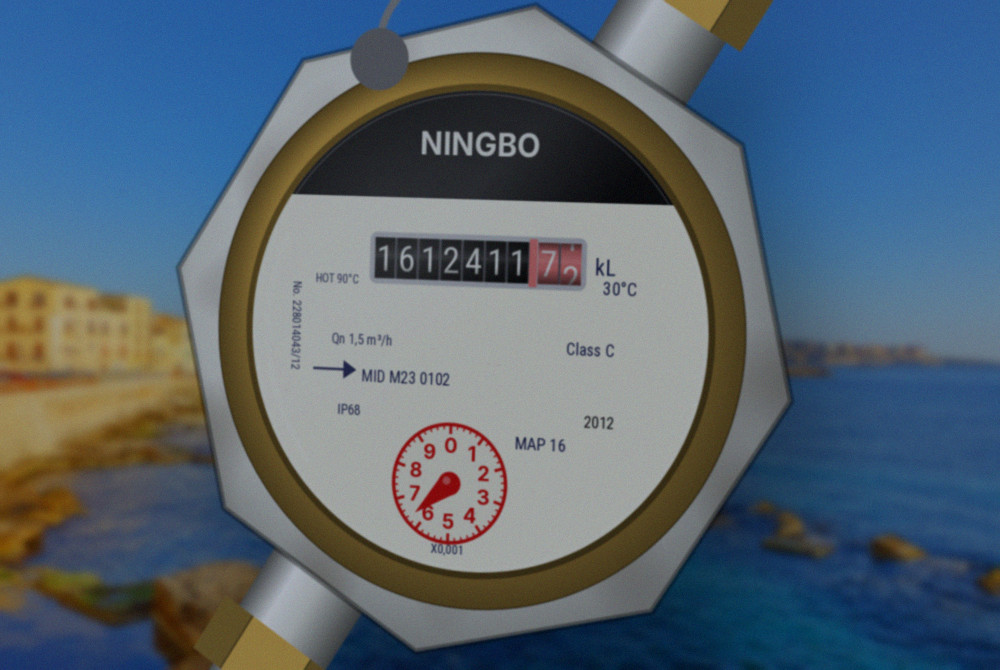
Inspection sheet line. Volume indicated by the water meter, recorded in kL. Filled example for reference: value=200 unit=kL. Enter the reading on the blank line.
value=1612411.716 unit=kL
